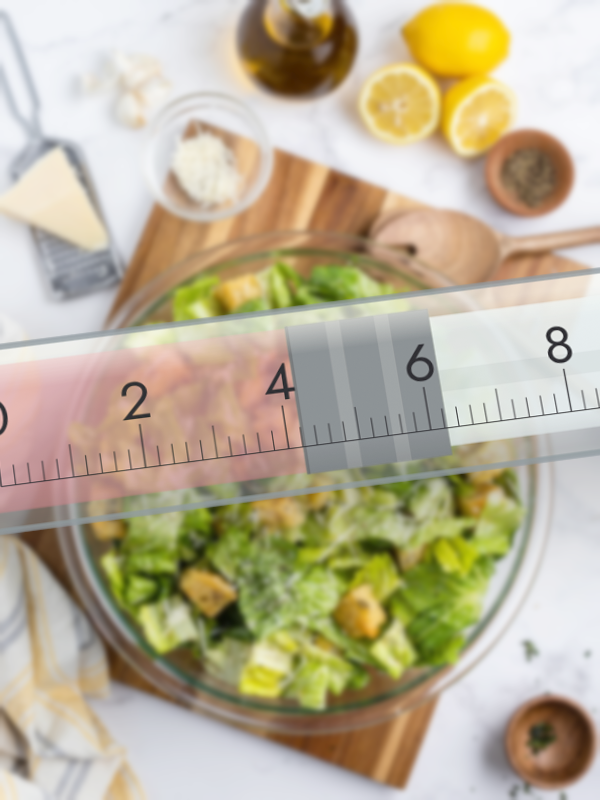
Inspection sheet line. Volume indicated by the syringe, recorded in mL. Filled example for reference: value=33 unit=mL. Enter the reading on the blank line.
value=4.2 unit=mL
